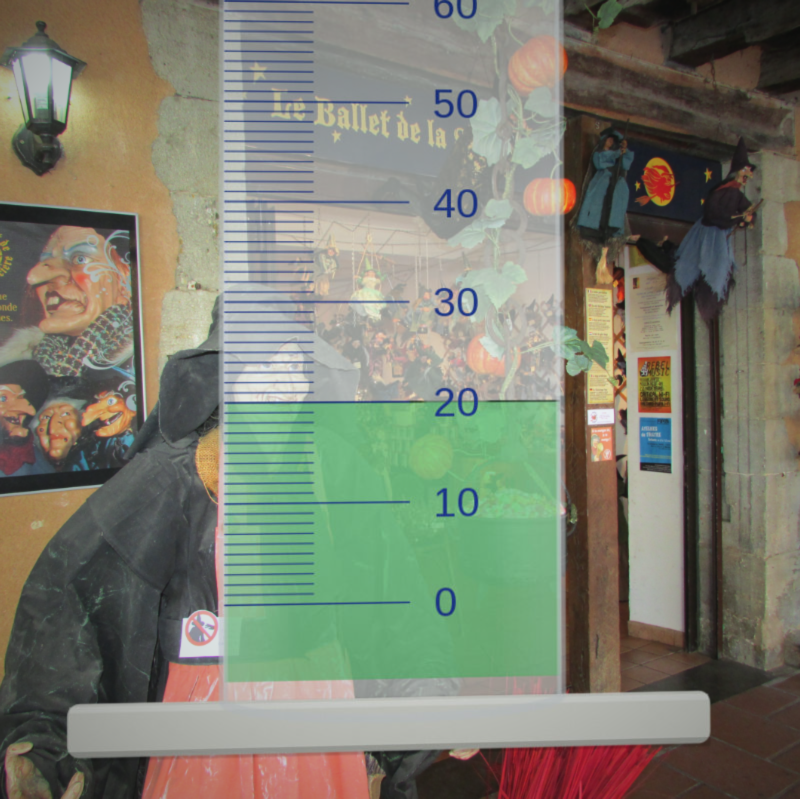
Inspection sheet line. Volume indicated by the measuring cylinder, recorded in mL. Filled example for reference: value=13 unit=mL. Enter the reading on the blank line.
value=20 unit=mL
